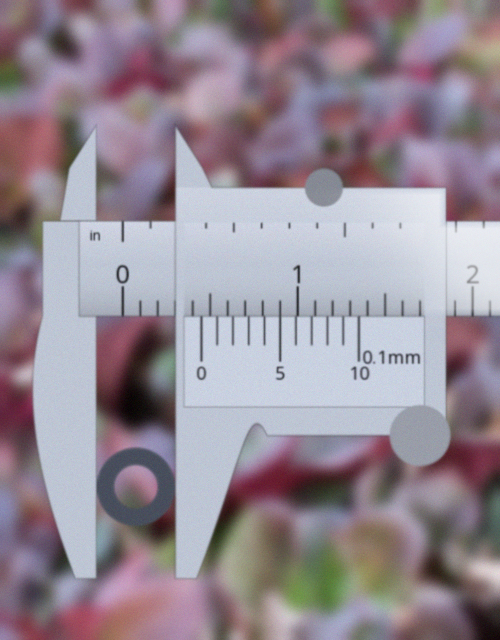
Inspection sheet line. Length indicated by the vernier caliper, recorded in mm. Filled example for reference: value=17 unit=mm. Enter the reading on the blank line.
value=4.5 unit=mm
